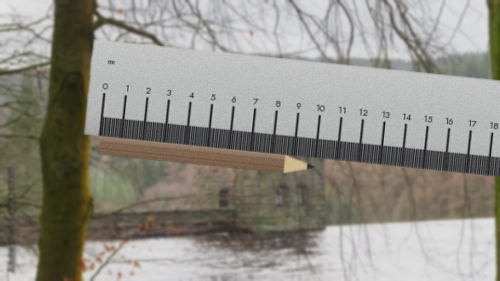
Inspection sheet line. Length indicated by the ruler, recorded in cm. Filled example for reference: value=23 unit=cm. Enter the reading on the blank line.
value=10 unit=cm
